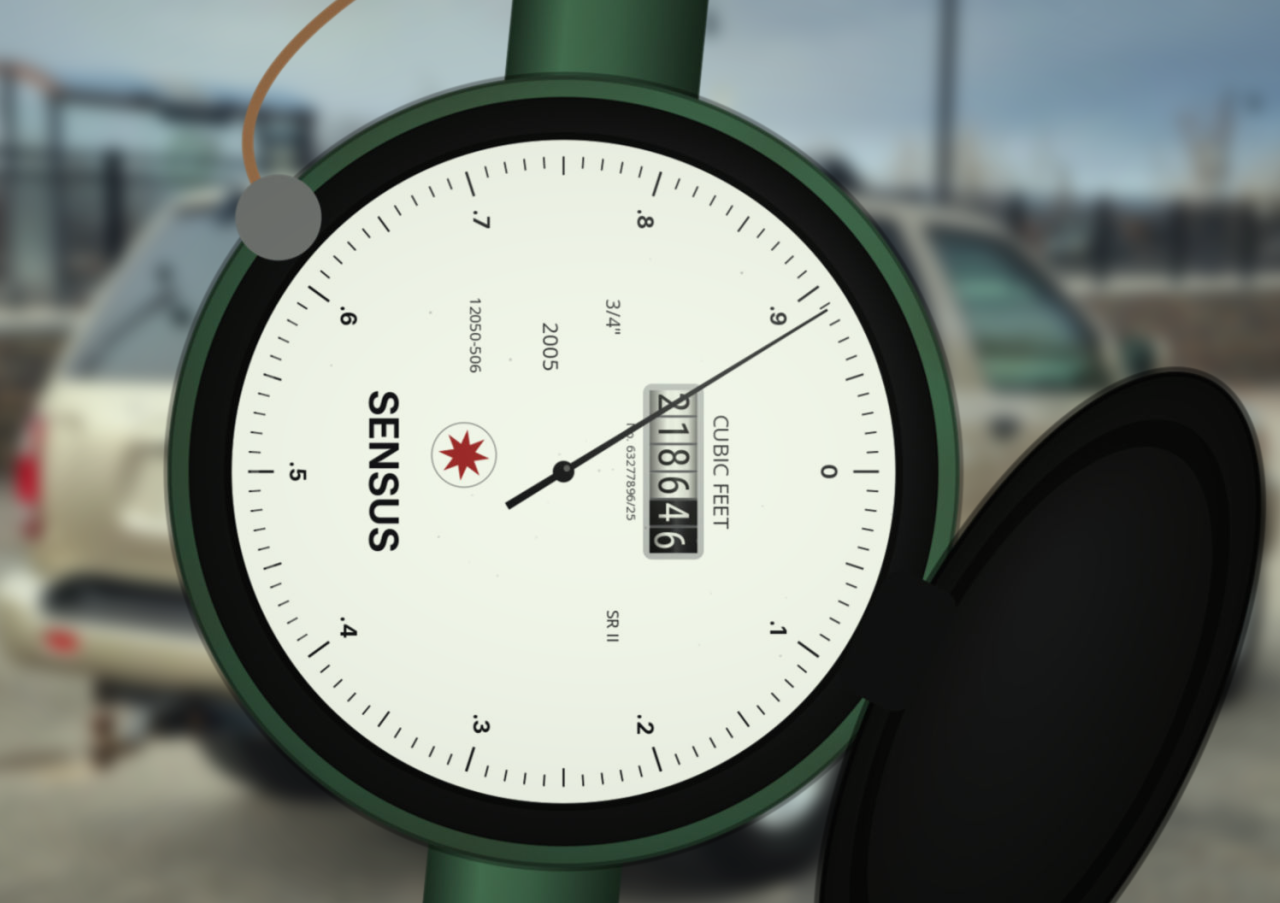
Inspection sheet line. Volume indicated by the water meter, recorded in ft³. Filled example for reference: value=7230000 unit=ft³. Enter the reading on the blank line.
value=218645.91 unit=ft³
